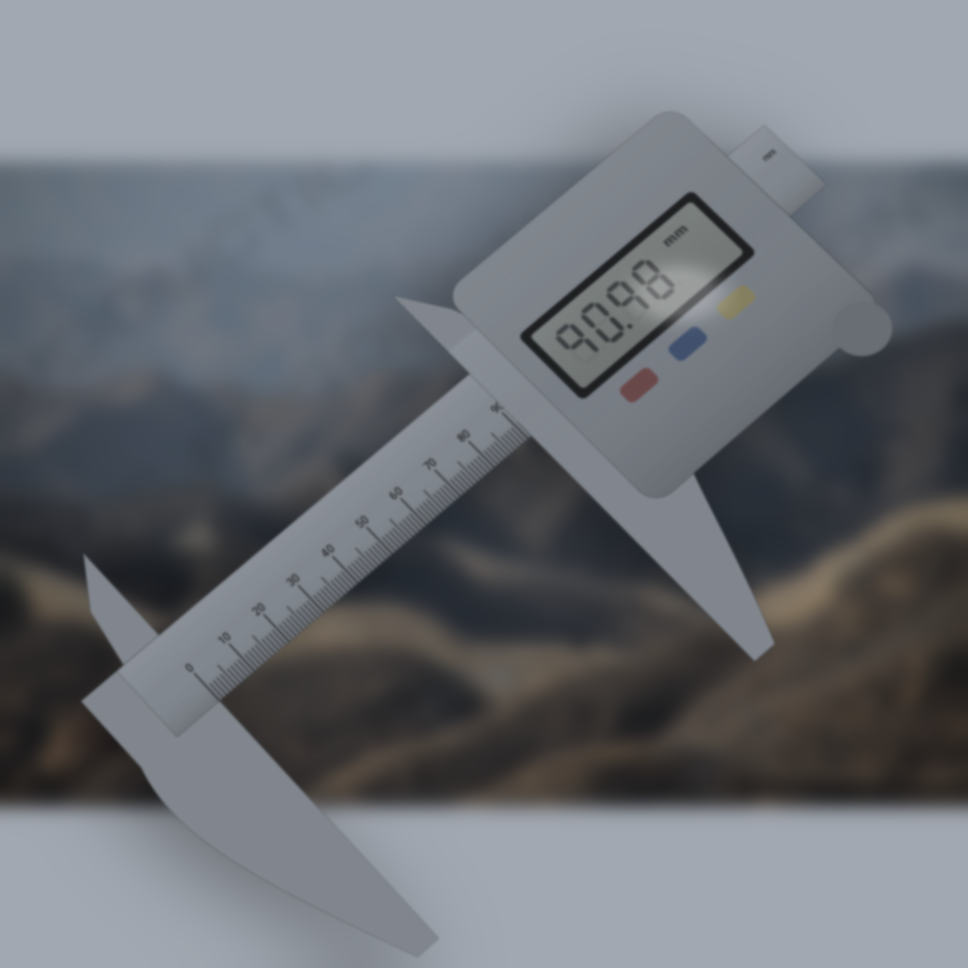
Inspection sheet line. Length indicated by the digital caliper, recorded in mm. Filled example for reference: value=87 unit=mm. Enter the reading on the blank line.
value=90.98 unit=mm
